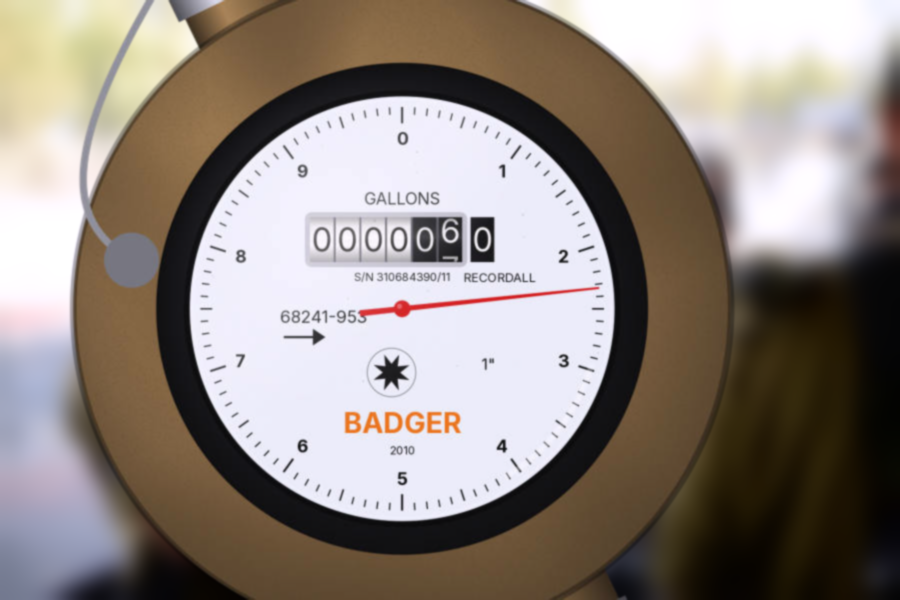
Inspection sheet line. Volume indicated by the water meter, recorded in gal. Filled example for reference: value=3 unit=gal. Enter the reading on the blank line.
value=62.3 unit=gal
